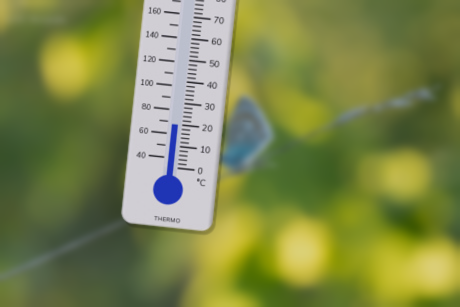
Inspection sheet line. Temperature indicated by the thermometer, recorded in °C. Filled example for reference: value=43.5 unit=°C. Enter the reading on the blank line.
value=20 unit=°C
